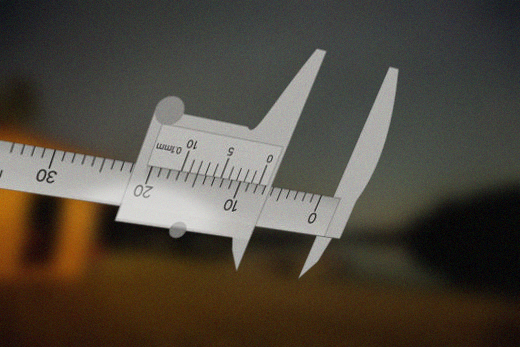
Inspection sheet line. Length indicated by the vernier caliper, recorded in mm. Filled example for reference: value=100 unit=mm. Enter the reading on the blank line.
value=7.8 unit=mm
